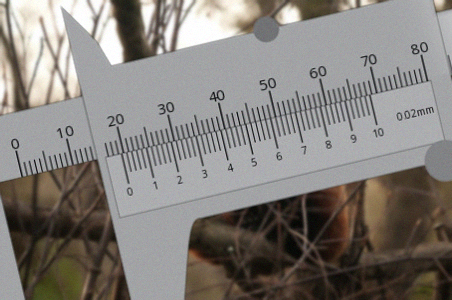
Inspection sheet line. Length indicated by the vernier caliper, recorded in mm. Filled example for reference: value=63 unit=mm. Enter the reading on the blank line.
value=19.6 unit=mm
